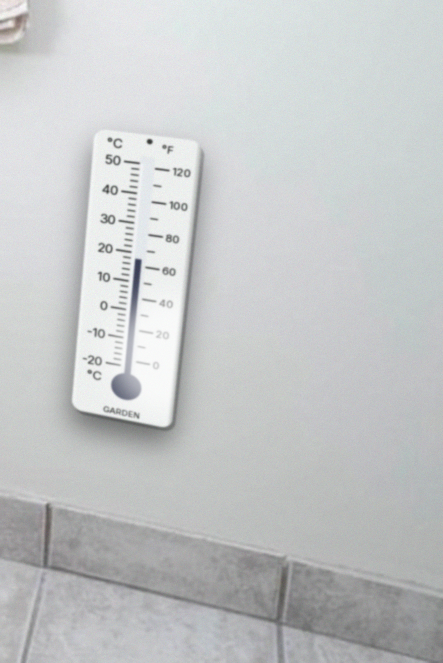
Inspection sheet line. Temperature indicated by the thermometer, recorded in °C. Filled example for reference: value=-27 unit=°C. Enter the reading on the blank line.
value=18 unit=°C
